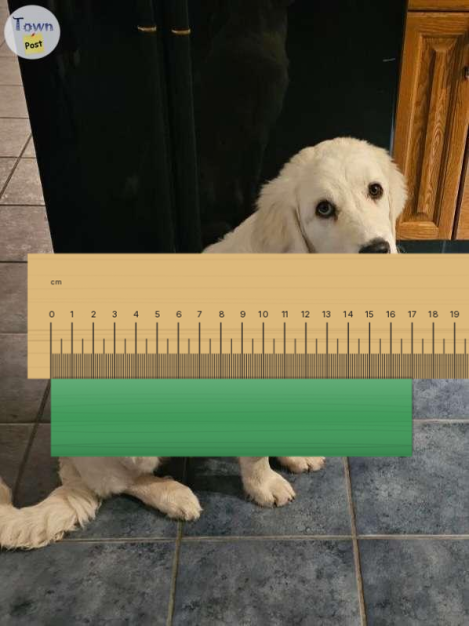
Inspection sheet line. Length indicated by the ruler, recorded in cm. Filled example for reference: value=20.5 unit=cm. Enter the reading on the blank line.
value=17 unit=cm
